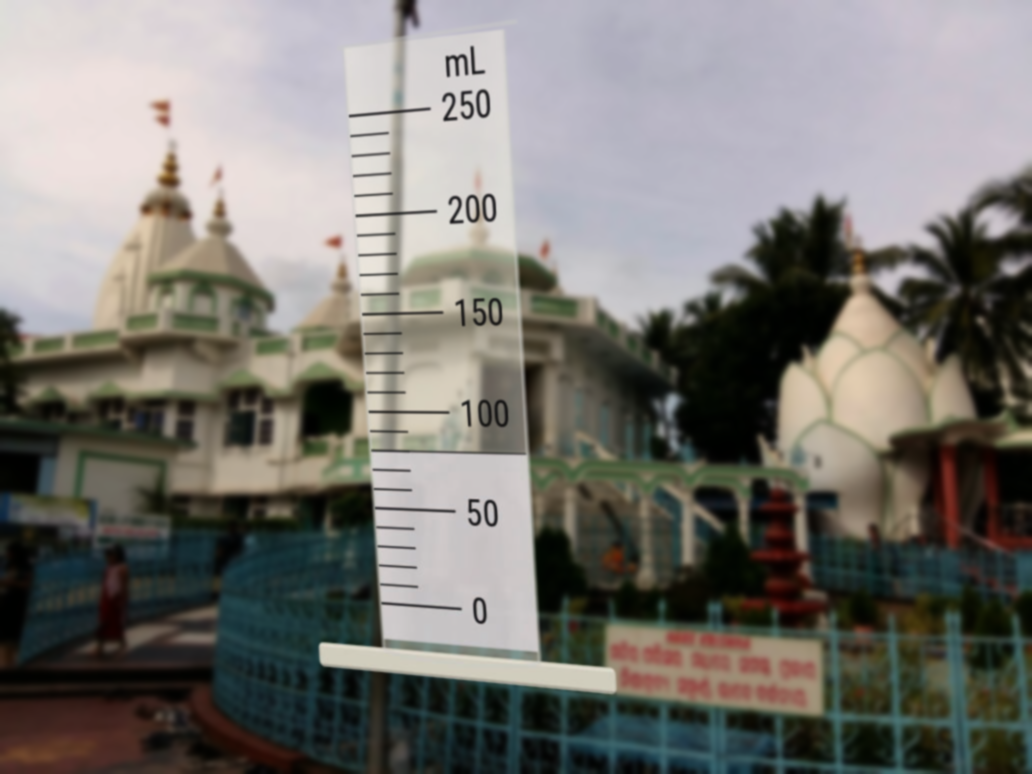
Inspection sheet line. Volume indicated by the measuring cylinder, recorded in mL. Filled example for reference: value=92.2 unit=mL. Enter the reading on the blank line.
value=80 unit=mL
